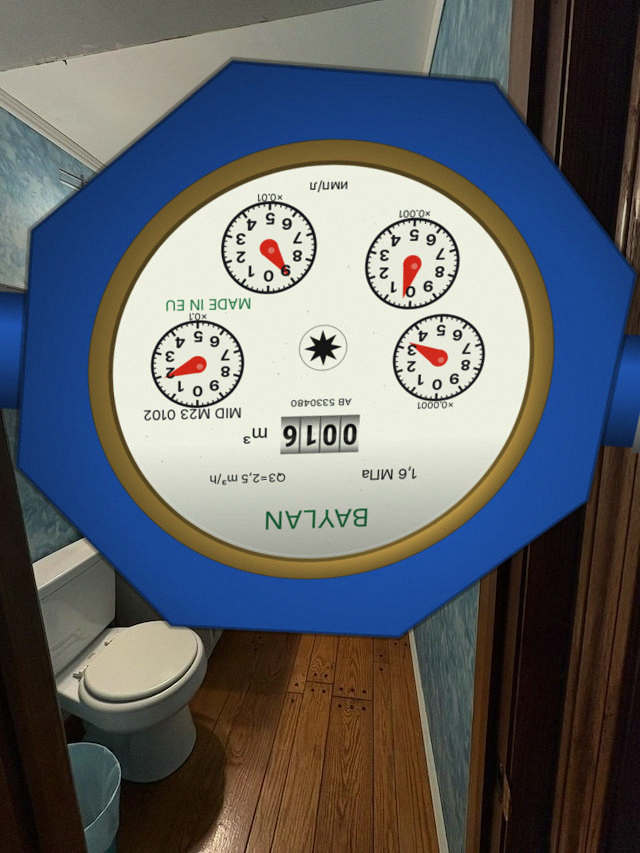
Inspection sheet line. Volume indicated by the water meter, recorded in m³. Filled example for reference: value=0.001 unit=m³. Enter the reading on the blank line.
value=16.1903 unit=m³
